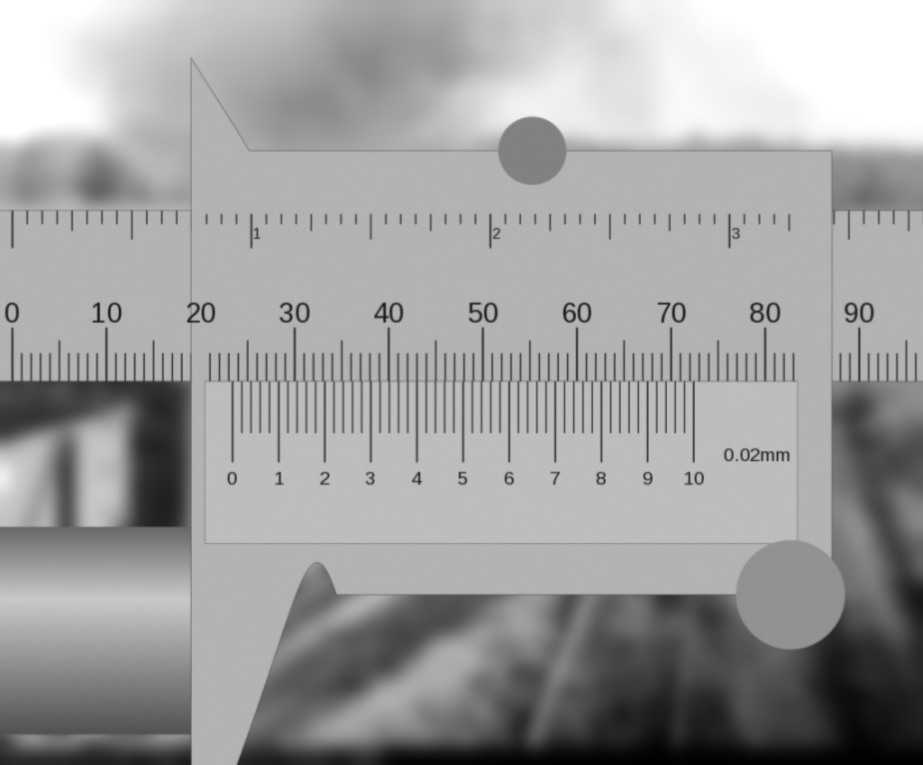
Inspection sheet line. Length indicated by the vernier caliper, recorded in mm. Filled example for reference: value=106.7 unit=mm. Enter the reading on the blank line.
value=23.4 unit=mm
